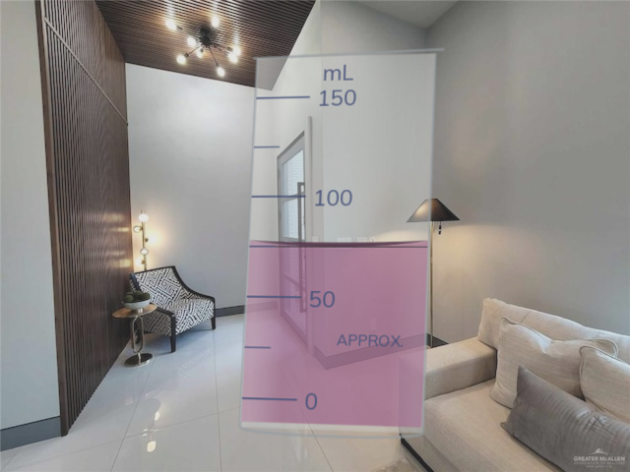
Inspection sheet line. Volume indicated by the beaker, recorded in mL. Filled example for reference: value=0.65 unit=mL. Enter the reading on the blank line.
value=75 unit=mL
